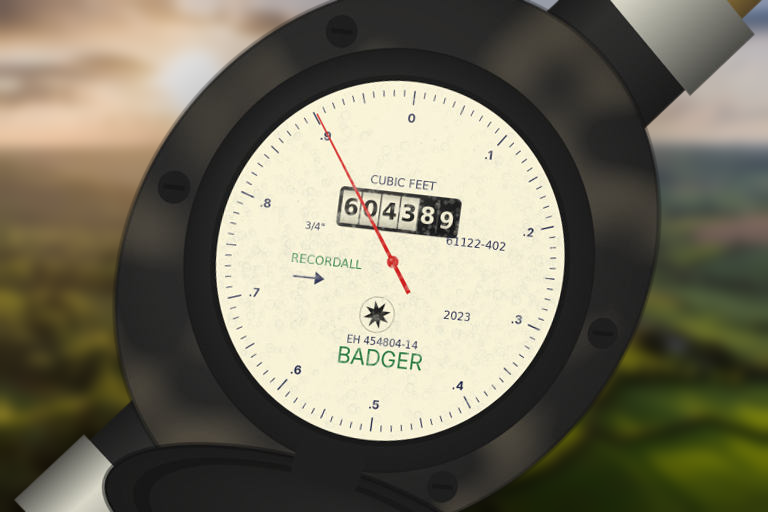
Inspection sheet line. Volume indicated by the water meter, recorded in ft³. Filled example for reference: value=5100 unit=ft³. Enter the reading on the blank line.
value=604388.90 unit=ft³
